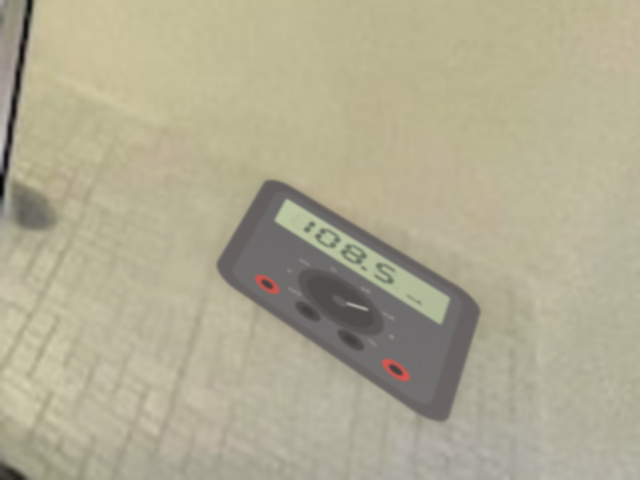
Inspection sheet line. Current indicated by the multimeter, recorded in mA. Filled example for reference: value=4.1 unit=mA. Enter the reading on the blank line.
value=108.5 unit=mA
